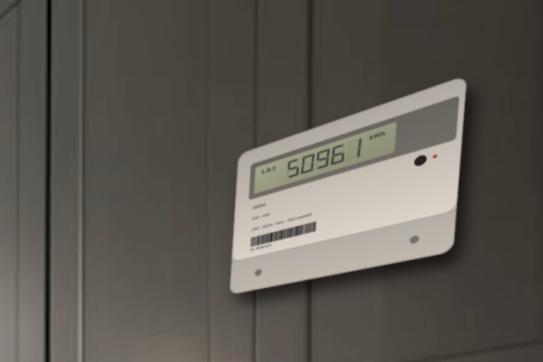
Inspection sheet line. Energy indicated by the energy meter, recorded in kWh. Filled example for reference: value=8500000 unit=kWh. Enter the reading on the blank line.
value=50961 unit=kWh
